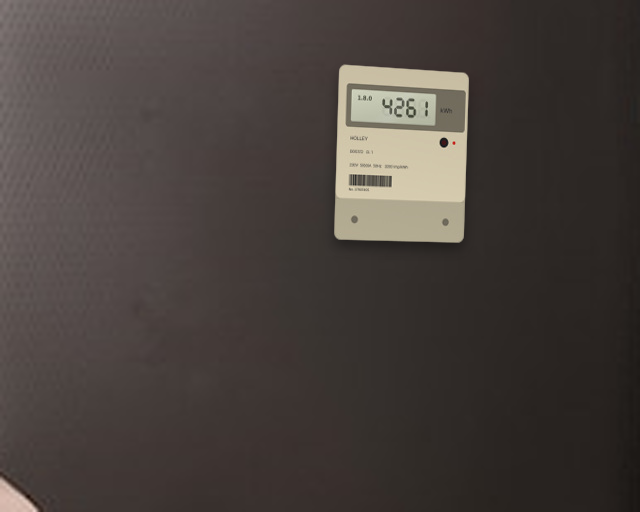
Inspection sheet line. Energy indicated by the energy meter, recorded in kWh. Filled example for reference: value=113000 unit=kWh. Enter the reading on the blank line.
value=4261 unit=kWh
